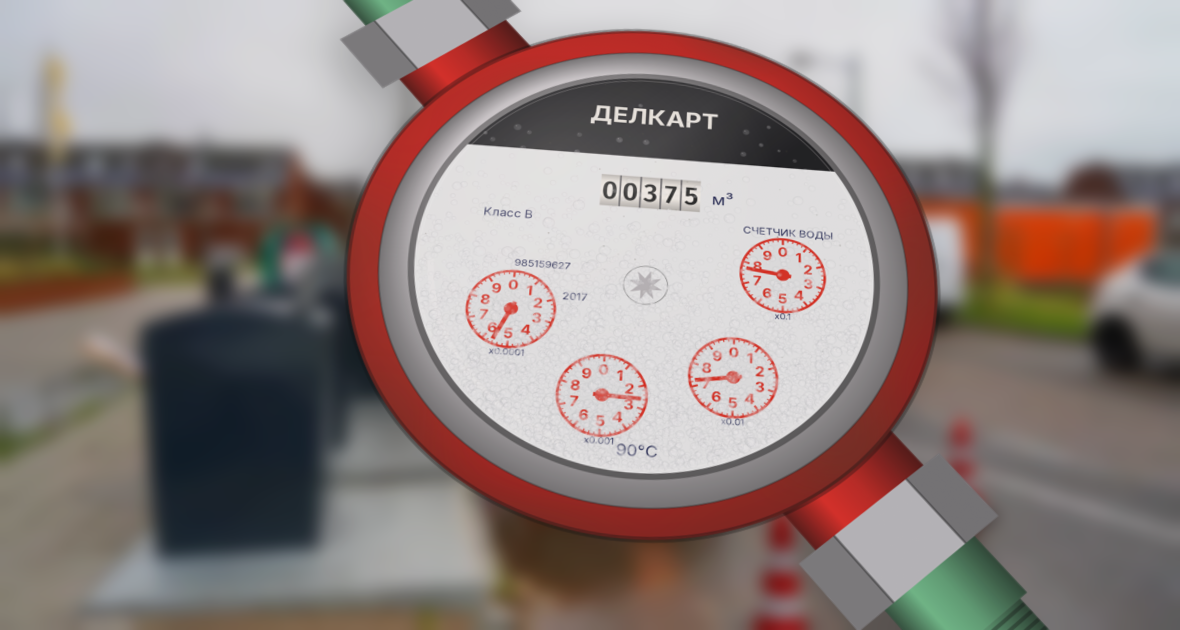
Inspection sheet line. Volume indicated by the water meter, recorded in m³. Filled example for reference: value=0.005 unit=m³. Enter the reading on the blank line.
value=375.7725 unit=m³
